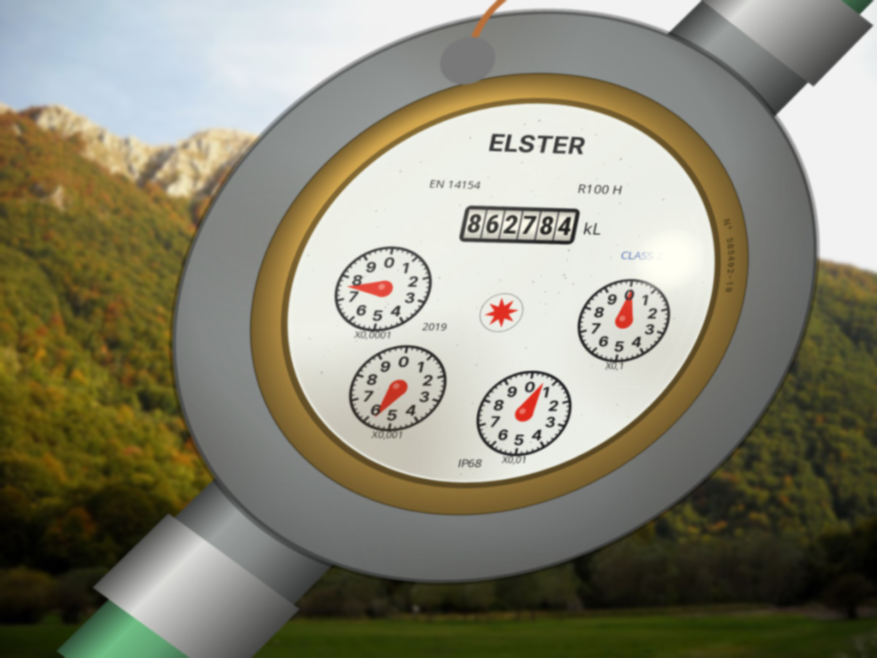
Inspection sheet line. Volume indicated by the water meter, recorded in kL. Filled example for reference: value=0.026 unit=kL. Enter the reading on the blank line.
value=862784.0057 unit=kL
